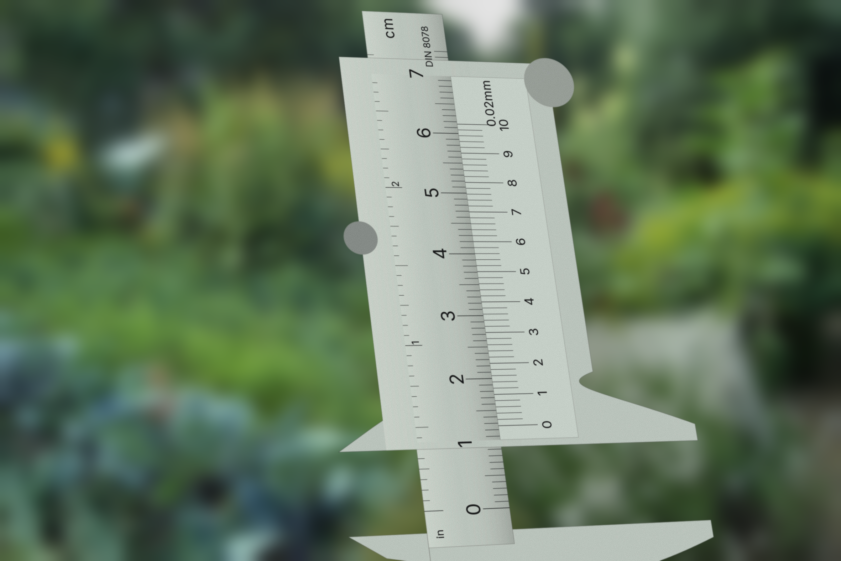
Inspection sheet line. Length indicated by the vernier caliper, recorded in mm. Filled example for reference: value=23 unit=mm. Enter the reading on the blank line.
value=12.6 unit=mm
